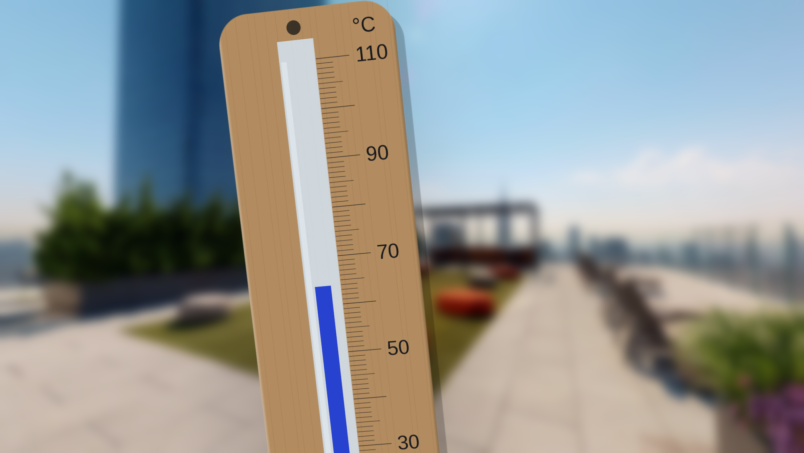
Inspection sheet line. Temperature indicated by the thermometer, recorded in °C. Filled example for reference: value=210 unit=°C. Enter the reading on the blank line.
value=64 unit=°C
